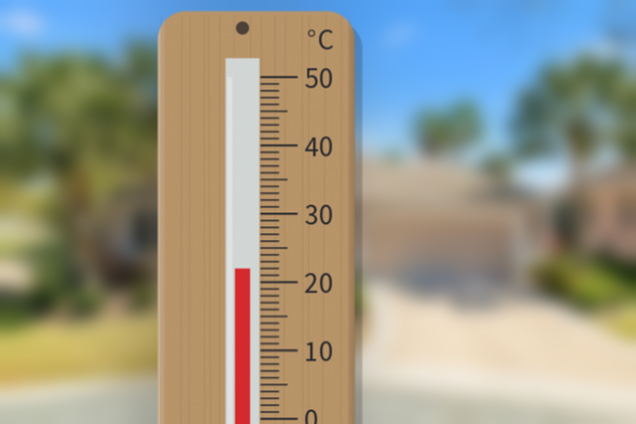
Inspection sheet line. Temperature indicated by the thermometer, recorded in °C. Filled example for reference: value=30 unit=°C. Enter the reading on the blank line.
value=22 unit=°C
